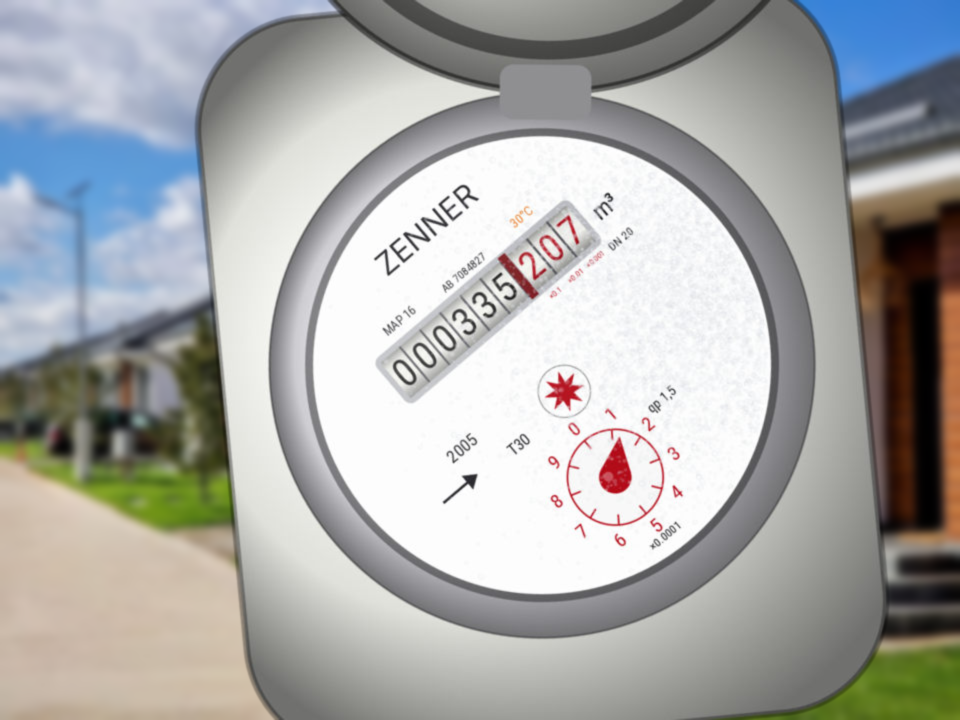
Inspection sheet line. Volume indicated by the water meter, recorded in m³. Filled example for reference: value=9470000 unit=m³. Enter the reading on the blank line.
value=335.2071 unit=m³
